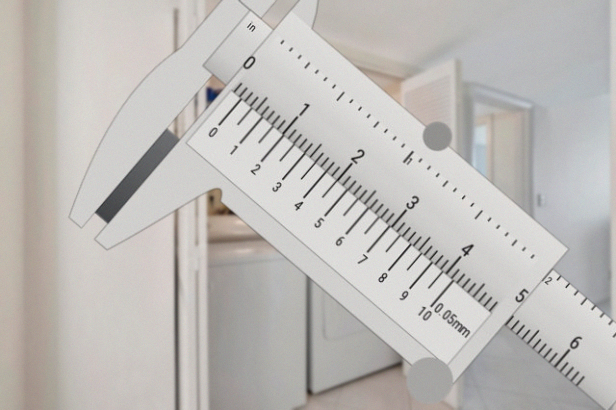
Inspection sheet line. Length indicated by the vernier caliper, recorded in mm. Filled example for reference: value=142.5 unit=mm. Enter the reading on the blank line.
value=2.4 unit=mm
